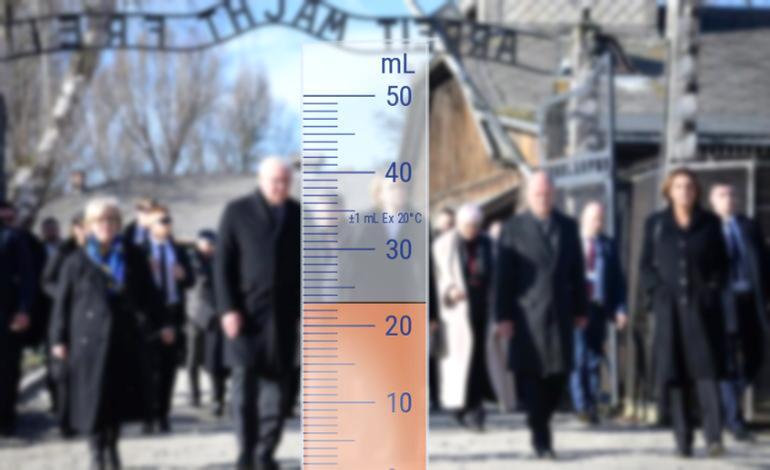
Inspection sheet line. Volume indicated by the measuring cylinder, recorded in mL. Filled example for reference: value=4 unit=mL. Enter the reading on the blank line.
value=23 unit=mL
